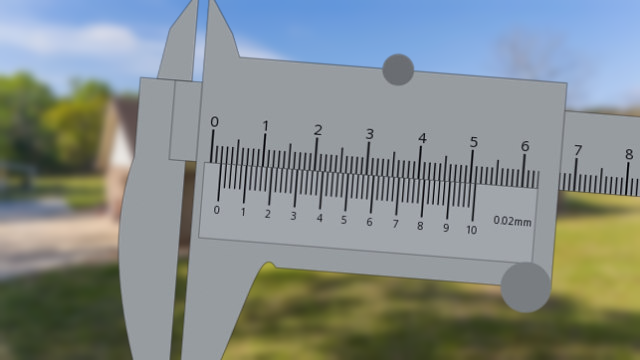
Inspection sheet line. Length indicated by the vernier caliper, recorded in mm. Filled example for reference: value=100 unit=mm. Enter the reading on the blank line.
value=2.0 unit=mm
